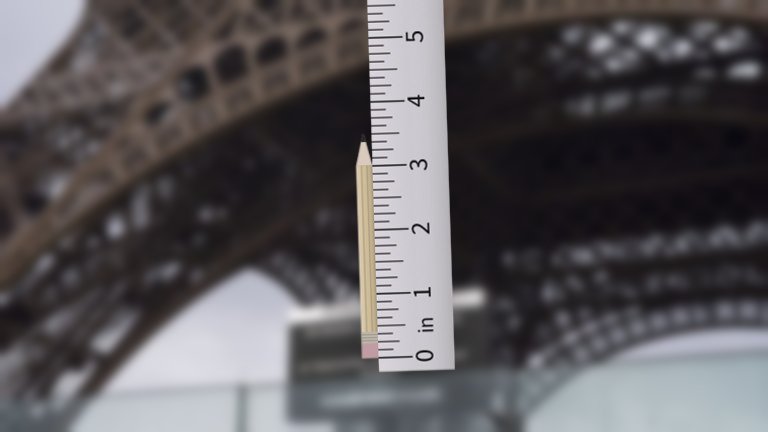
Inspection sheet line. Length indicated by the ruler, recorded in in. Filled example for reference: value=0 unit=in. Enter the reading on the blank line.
value=3.5 unit=in
